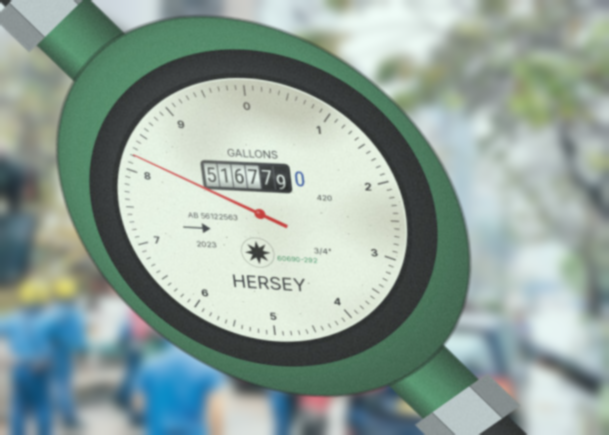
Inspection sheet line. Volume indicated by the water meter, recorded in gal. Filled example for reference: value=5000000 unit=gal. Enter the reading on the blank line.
value=5167788.2 unit=gal
